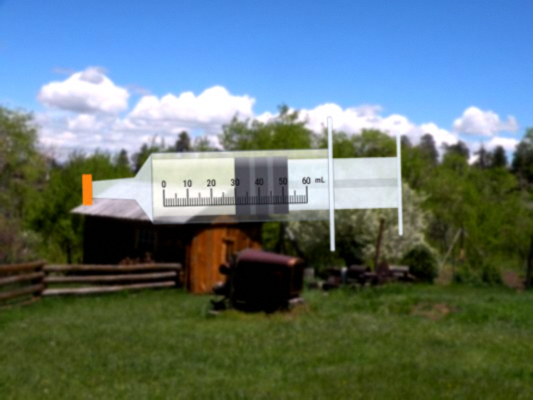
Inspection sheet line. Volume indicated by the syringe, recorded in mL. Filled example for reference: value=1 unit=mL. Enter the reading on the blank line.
value=30 unit=mL
